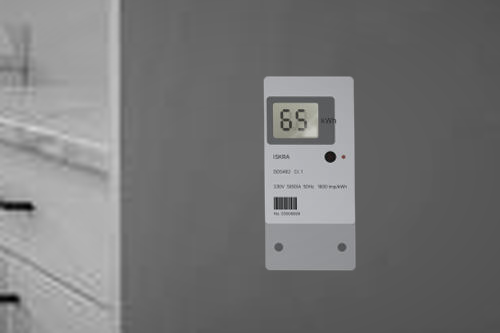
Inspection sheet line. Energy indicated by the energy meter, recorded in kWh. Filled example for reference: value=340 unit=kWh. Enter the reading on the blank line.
value=65 unit=kWh
